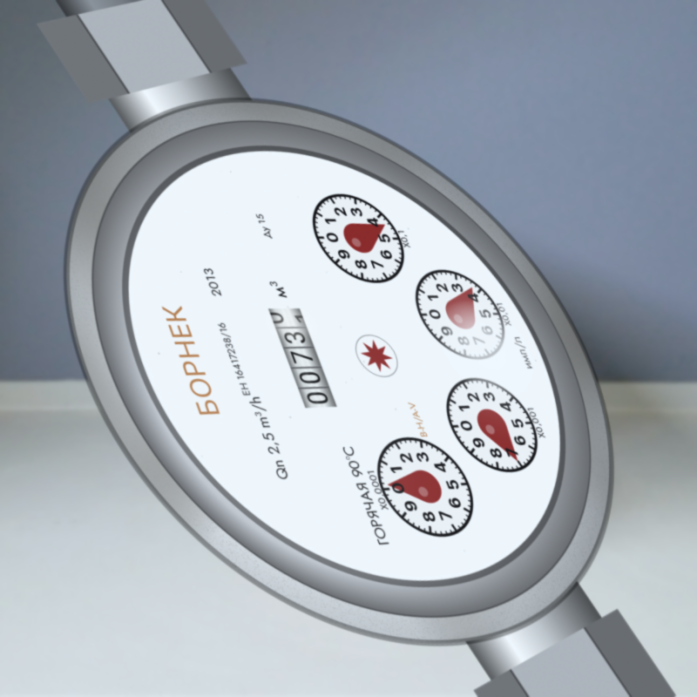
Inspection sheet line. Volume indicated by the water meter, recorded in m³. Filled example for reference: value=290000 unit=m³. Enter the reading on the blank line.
value=730.4370 unit=m³
